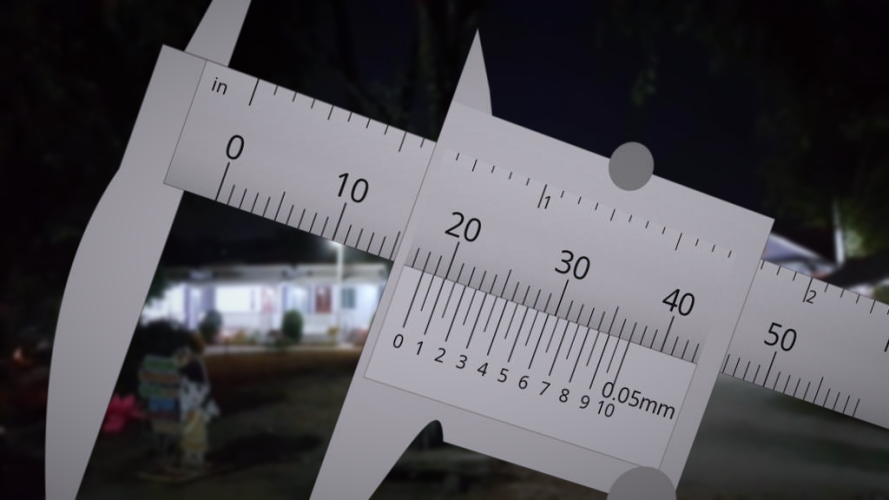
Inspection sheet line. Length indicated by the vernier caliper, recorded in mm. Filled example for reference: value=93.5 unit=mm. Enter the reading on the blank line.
value=18.0 unit=mm
